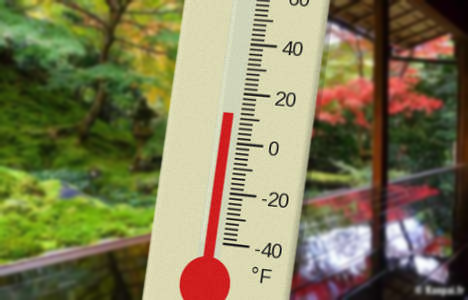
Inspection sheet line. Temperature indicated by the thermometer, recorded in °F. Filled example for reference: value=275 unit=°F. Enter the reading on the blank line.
value=12 unit=°F
